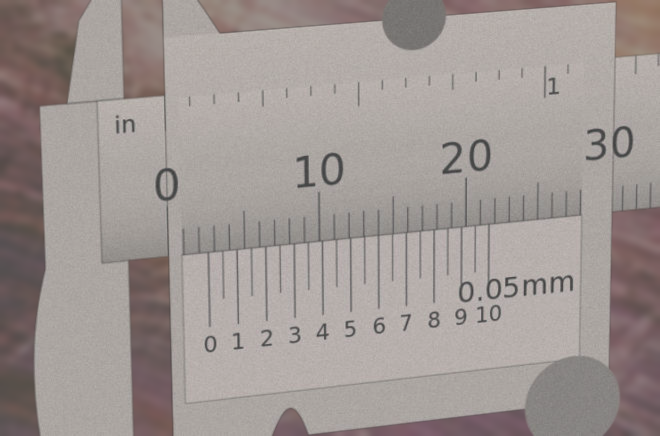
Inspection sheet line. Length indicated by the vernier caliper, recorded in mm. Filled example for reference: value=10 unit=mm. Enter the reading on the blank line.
value=2.6 unit=mm
